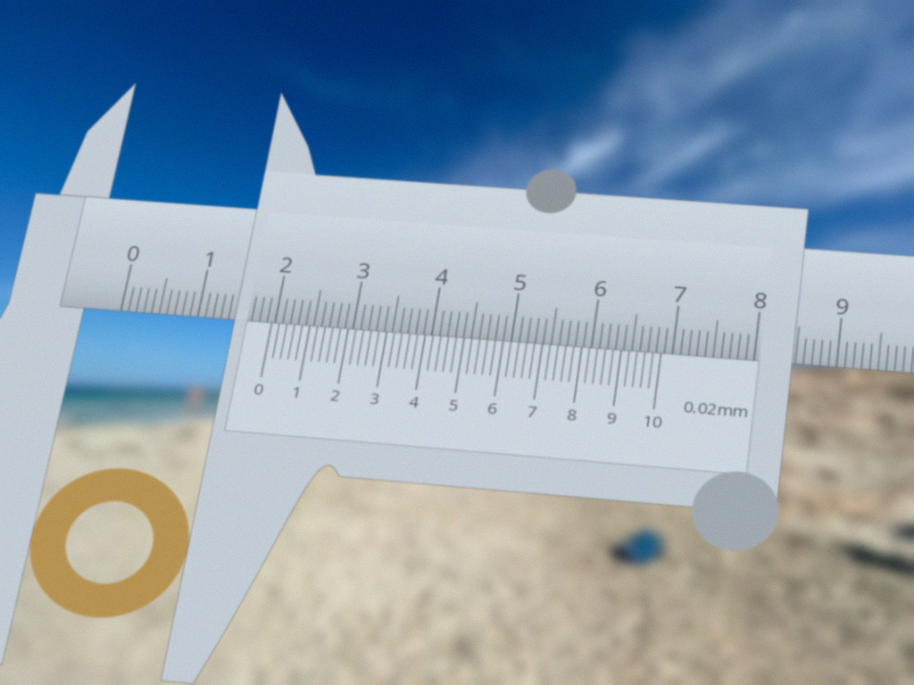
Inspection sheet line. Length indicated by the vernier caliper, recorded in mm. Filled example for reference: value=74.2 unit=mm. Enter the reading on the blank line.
value=19.6 unit=mm
